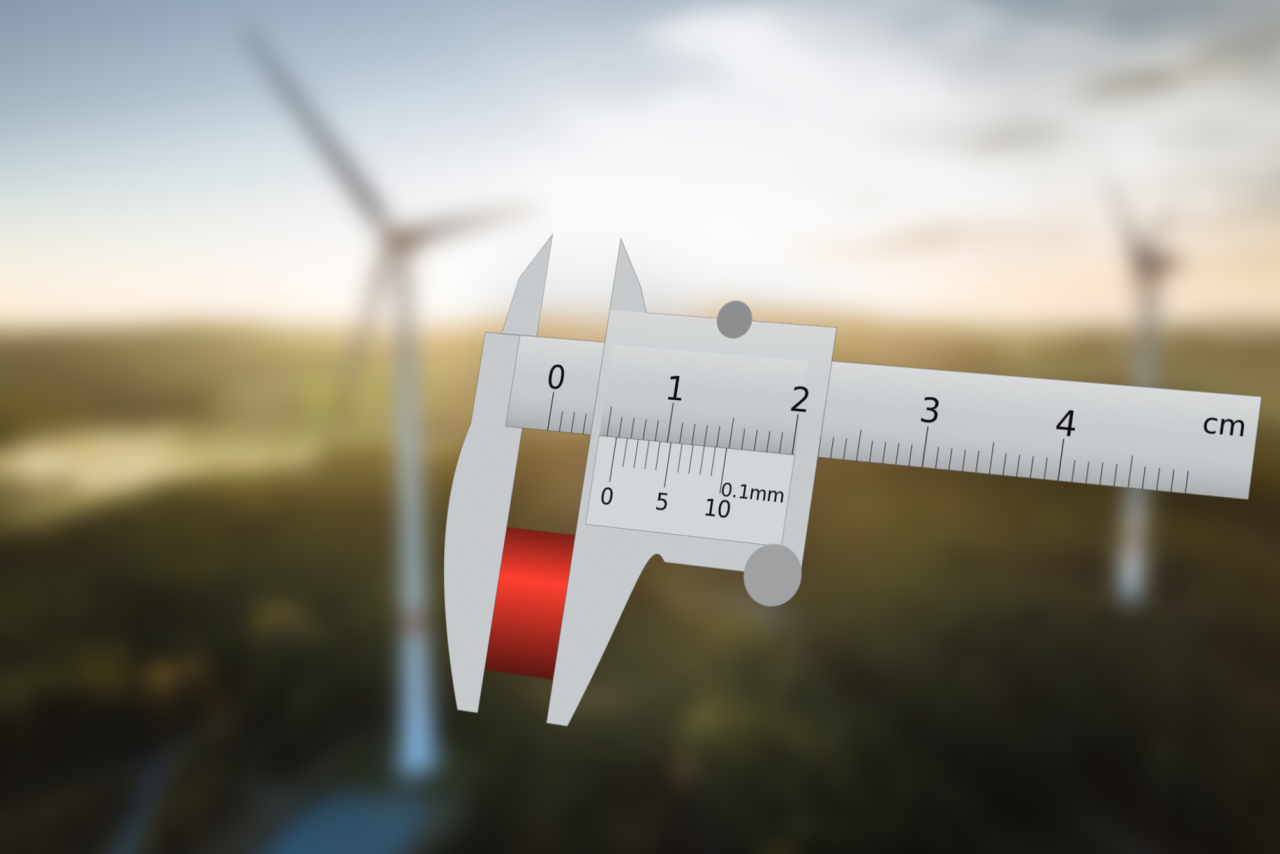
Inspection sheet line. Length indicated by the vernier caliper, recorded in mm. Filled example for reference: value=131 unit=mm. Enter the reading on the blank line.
value=5.8 unit=mm
